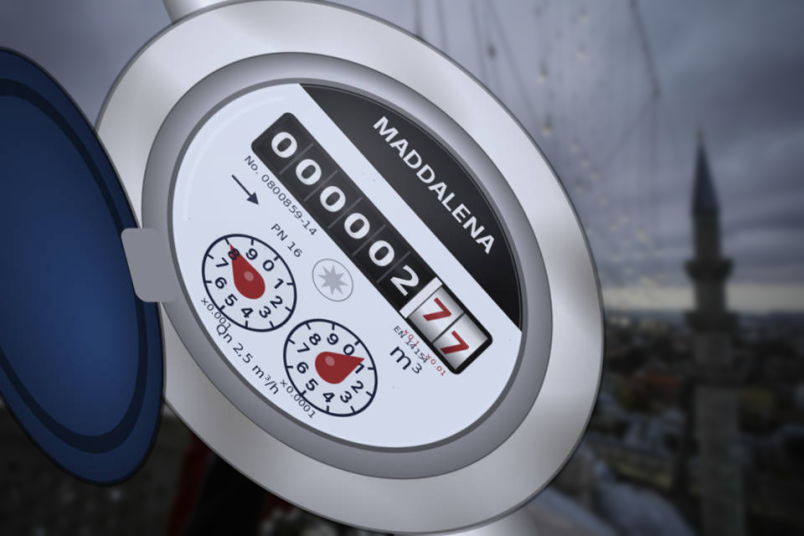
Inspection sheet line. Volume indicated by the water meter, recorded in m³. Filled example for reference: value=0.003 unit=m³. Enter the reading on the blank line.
value=2.7680 unit=m³
